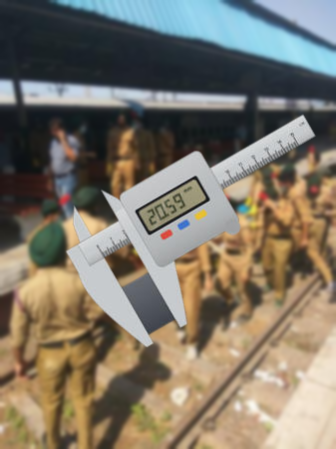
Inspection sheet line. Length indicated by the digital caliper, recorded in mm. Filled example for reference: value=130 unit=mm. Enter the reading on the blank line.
value=20.59 unit=mm
